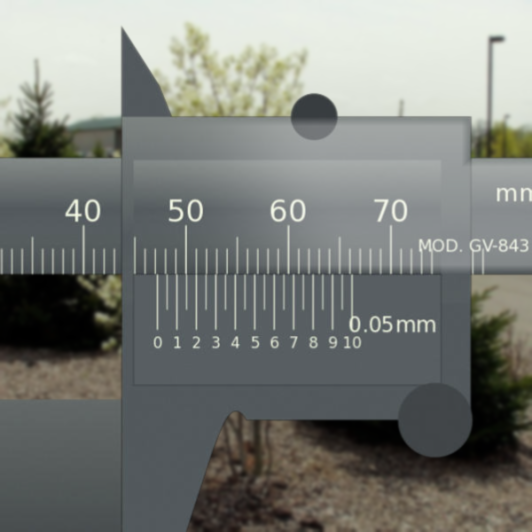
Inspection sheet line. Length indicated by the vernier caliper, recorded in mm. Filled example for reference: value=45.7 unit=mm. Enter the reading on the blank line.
value=47.2 unit=mm
